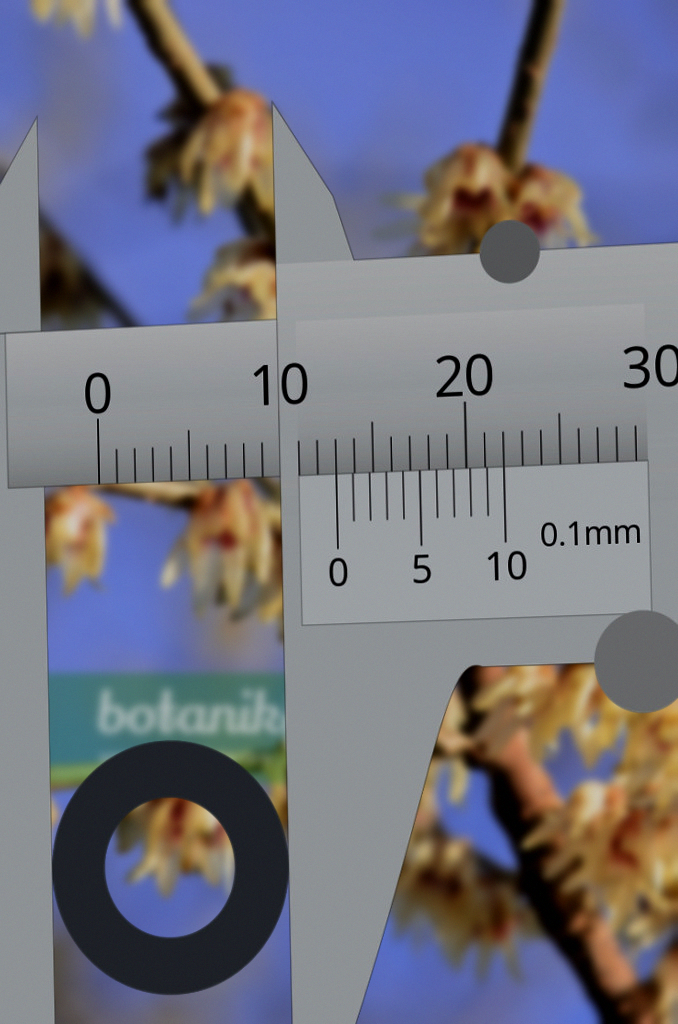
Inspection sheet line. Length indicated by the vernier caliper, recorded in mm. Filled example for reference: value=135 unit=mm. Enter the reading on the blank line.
value=13.0 unit=mm
